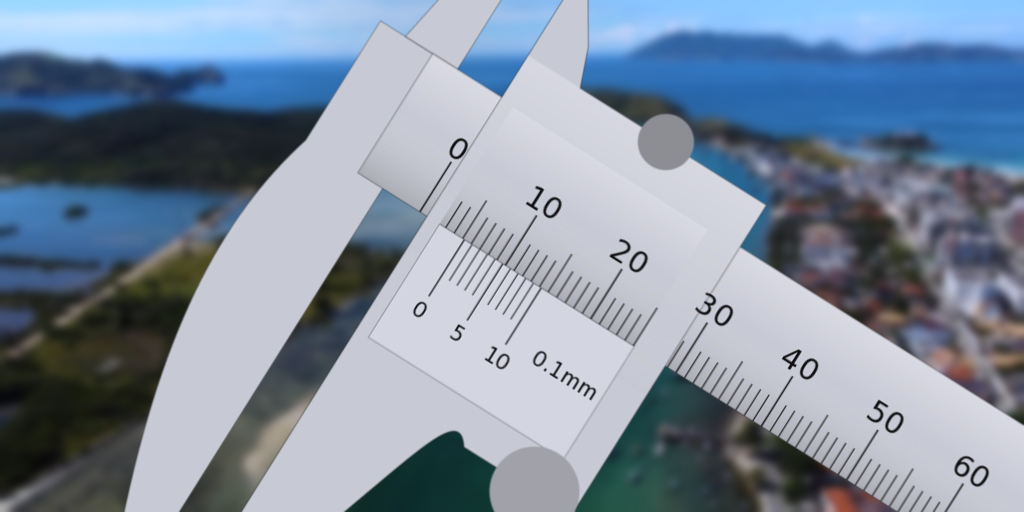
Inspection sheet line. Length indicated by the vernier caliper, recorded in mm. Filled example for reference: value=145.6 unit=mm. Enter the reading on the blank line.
value=5.2 unit=mm
